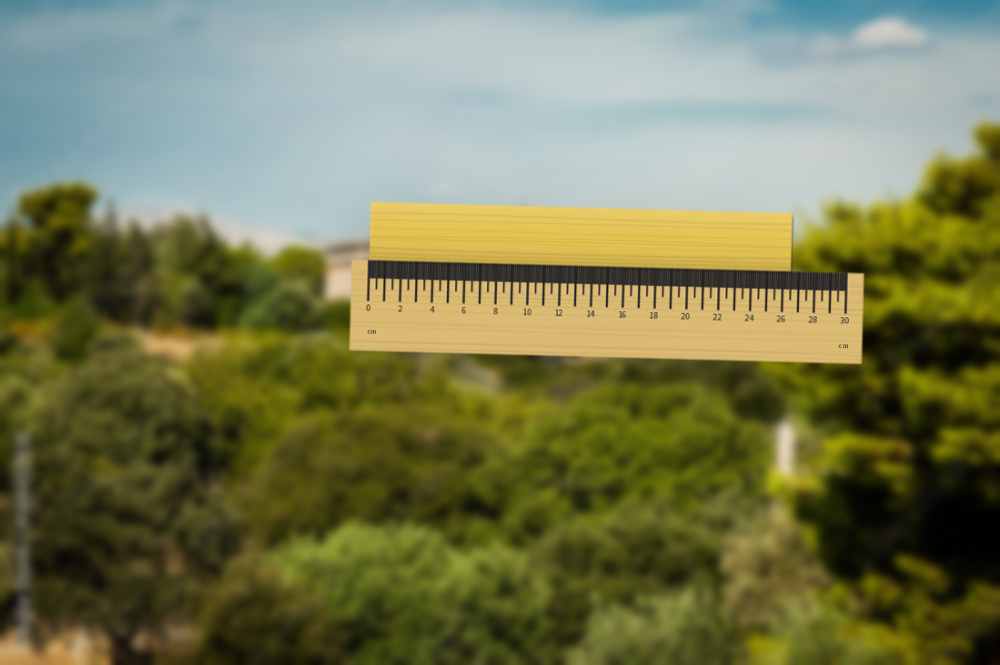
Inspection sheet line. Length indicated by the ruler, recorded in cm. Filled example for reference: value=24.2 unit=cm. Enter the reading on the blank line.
value=26.5 unit=cm
